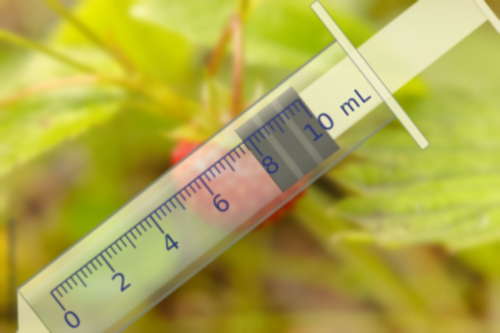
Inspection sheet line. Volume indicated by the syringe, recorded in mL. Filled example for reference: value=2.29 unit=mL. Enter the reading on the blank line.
value=7.8 unit=mL
